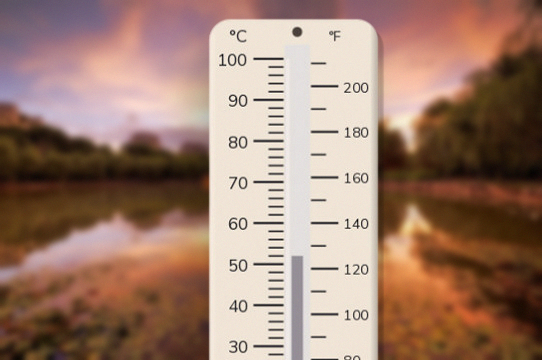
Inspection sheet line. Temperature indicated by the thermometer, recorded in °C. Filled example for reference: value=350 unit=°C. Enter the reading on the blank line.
value=52 unit=°C
